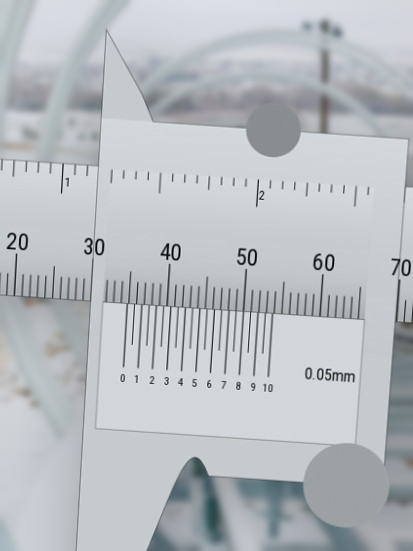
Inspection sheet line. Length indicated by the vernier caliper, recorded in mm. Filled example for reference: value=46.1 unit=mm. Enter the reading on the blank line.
value=34.8 unit=mm
